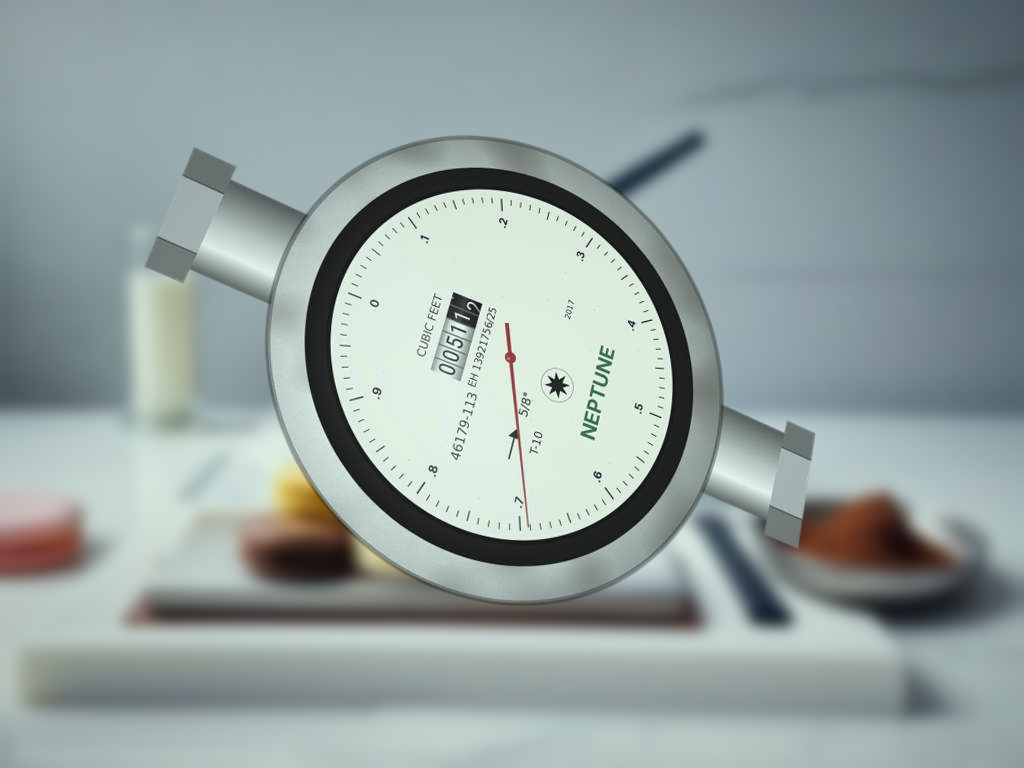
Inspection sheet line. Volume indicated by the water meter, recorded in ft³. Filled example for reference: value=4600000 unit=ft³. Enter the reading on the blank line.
value=5111.69 unit=ft³
